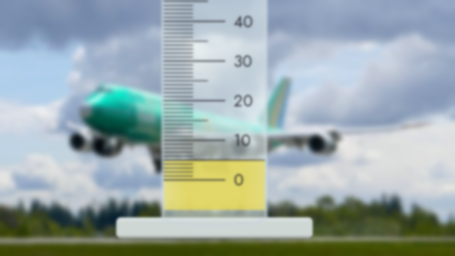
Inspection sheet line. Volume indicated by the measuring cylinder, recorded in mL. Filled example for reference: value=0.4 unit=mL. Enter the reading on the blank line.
value=5 unit=mL
